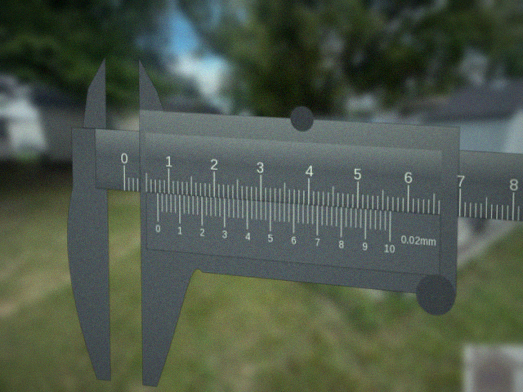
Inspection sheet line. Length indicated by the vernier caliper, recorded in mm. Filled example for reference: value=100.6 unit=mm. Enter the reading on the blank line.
value=7.5 unit=mm
